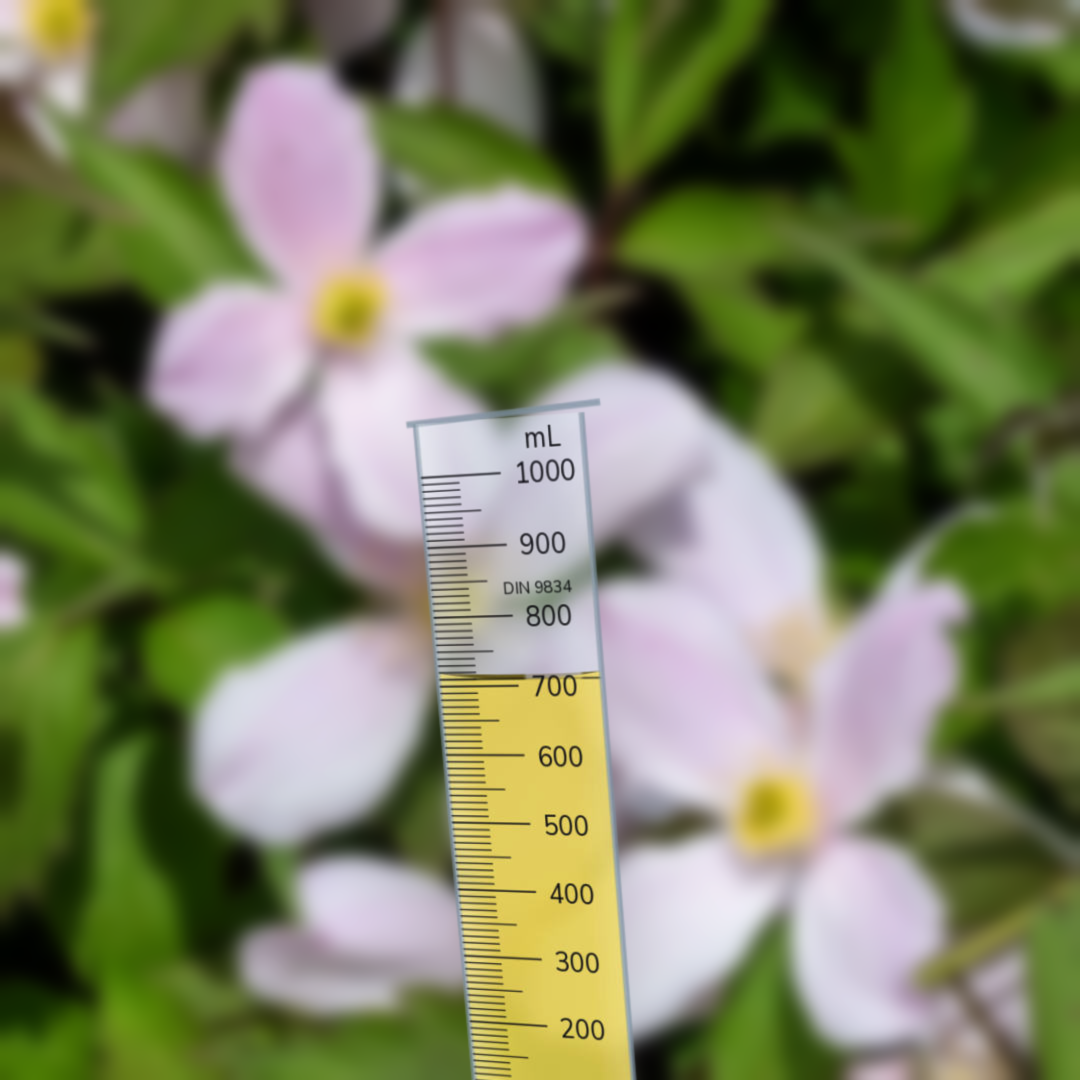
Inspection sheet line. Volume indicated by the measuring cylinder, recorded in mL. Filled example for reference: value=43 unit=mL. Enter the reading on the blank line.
value=710 unit=mL
